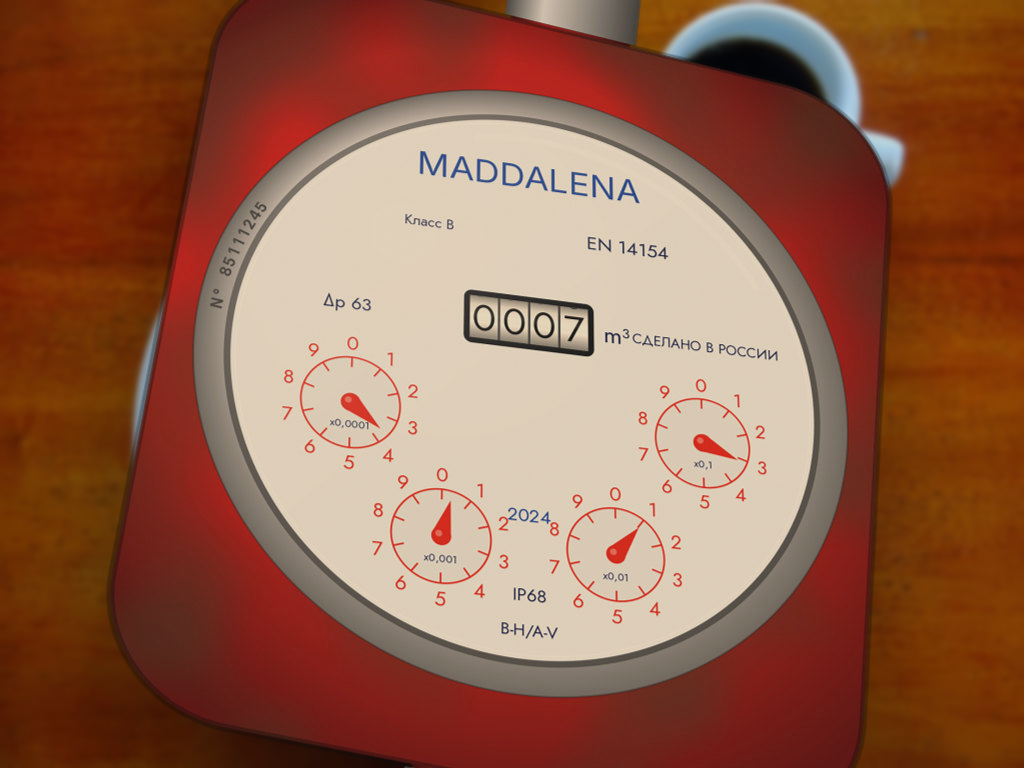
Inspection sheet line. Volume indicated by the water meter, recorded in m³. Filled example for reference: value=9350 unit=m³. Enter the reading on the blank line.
value=7.3103 unit=m³
